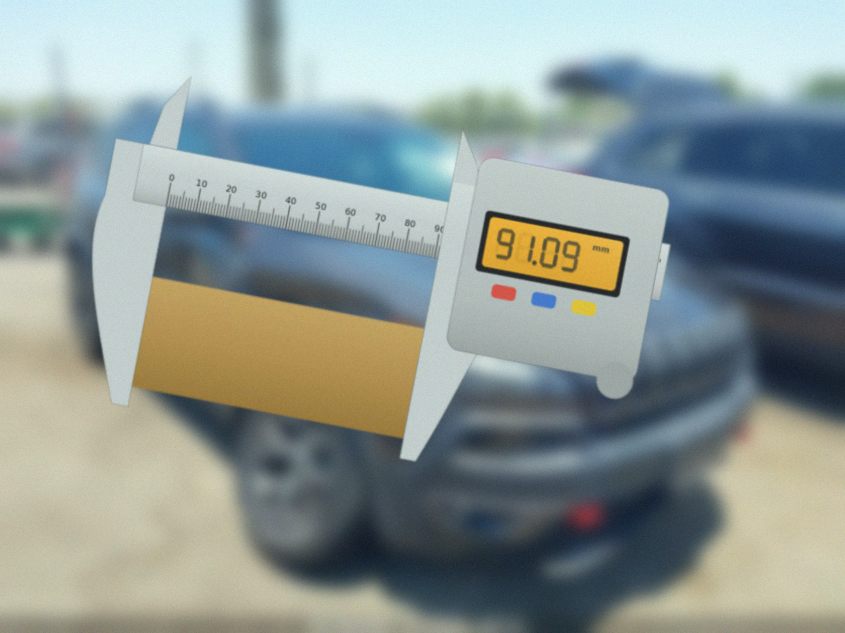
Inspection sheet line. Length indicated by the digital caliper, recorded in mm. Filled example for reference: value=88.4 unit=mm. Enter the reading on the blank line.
value=91.09 unit=mm
